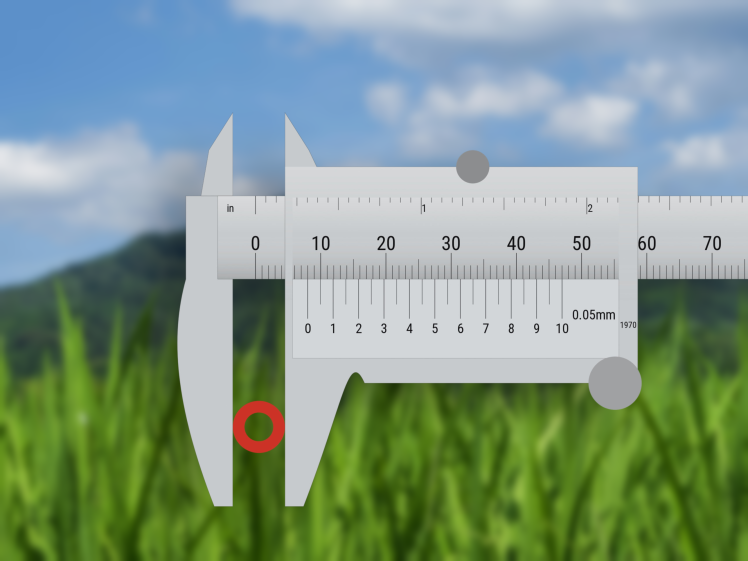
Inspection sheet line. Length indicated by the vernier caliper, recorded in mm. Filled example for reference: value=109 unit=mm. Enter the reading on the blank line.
value=8.0 unit=mm
